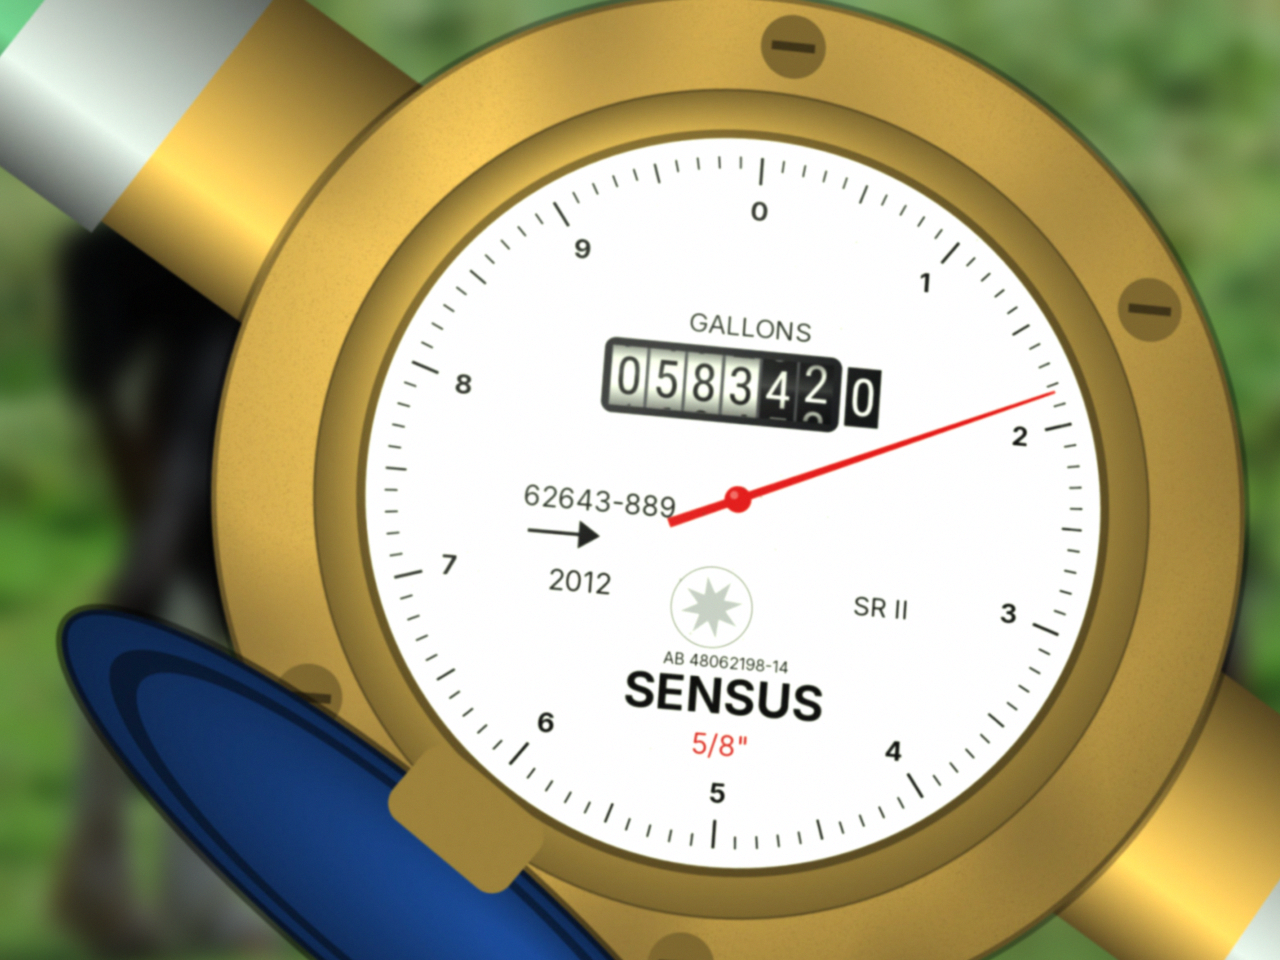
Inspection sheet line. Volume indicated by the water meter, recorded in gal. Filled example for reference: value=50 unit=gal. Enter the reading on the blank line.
value=583421.8 unit=gal
